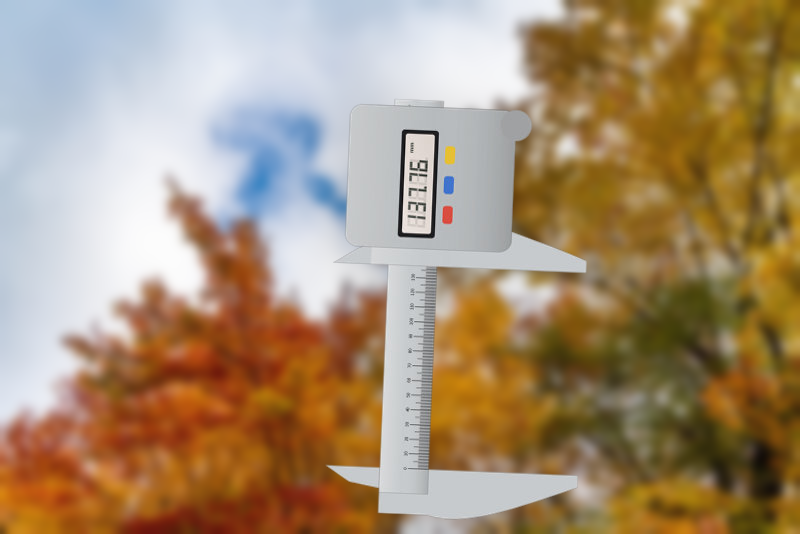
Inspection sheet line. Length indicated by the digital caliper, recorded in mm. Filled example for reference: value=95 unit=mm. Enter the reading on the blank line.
value=137.76 unit=mm
